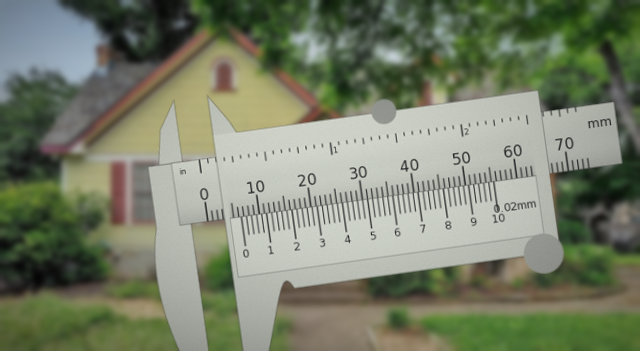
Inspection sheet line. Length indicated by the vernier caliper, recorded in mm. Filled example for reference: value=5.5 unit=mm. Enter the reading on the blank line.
value=6.5 unit=mm
